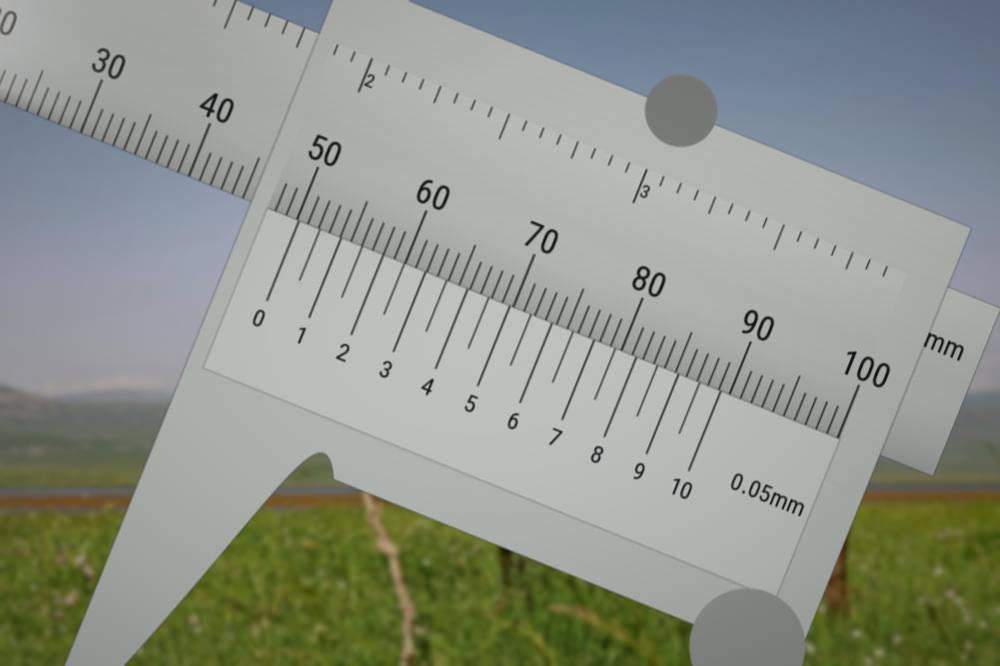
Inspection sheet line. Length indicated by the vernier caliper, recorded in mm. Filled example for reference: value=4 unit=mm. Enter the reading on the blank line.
value=50.2 unit=mm
